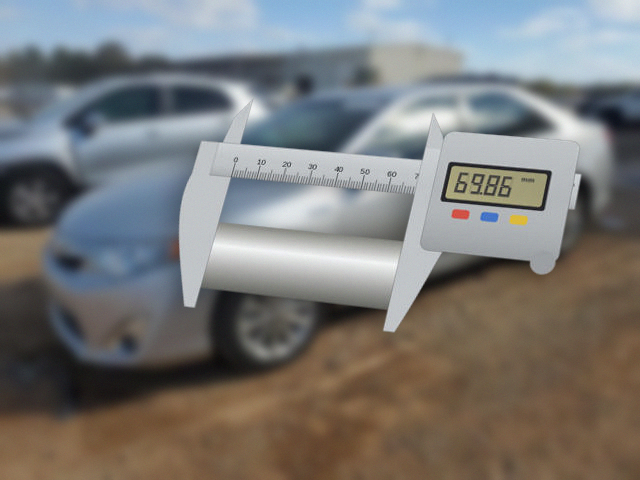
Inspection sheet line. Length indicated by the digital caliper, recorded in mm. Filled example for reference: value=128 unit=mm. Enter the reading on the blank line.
value=69.86 unit=mm
